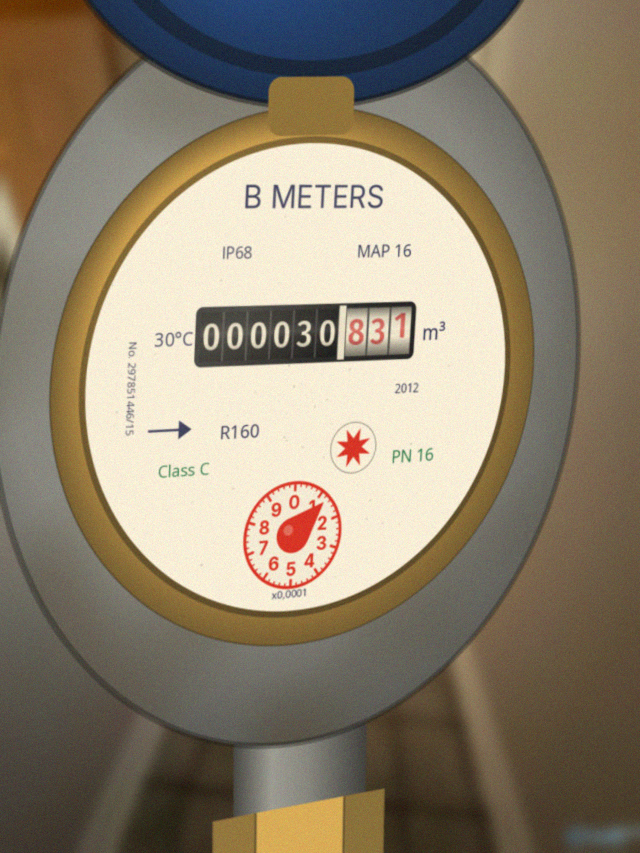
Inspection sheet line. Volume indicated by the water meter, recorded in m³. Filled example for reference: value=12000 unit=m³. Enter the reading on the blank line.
value=30.8311 unit=m³
